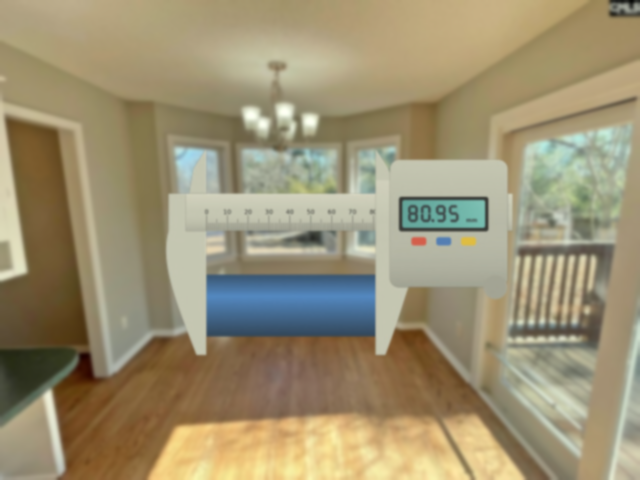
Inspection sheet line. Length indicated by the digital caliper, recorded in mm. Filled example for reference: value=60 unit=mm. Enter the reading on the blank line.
value=80.95 unit=mm
